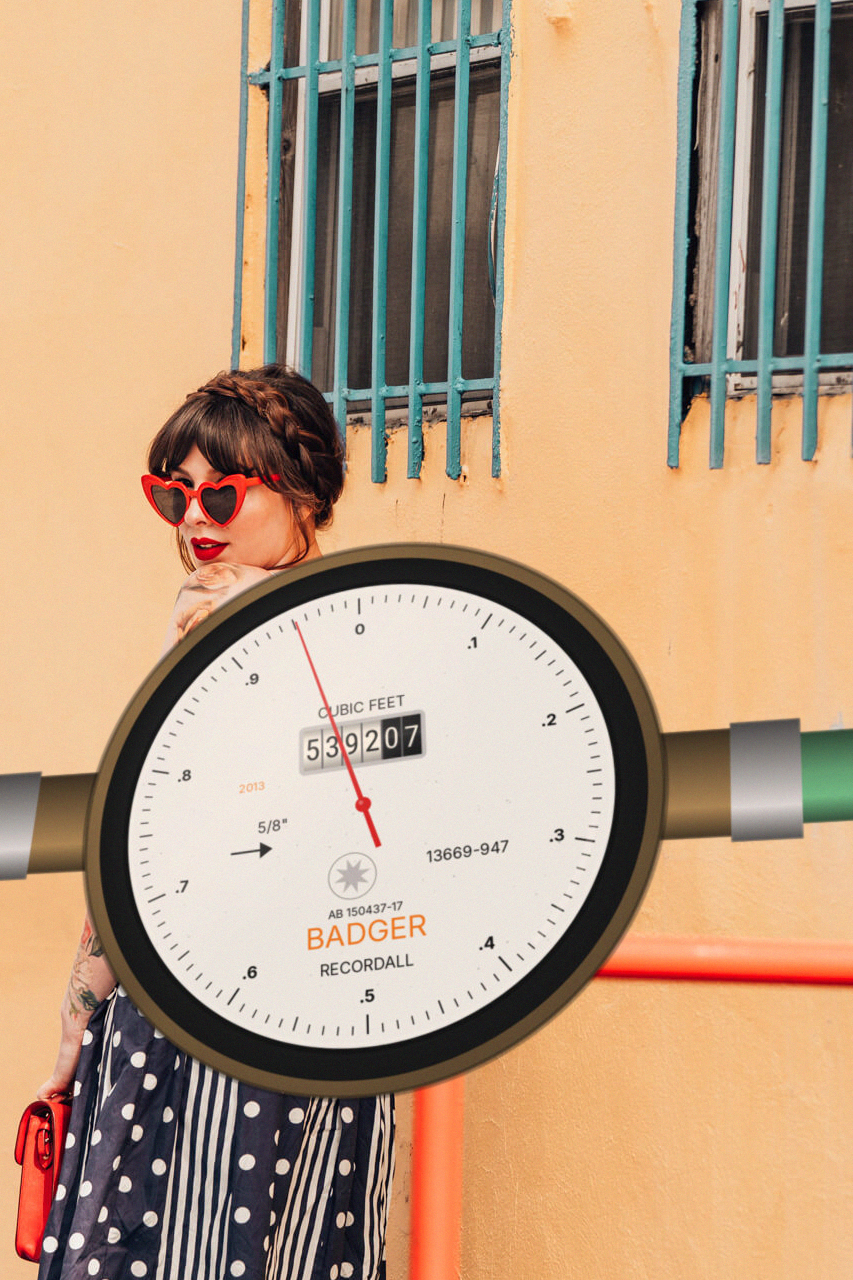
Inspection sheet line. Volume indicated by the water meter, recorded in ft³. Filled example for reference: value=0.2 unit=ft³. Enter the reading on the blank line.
value=539206.95 unit=ft³
